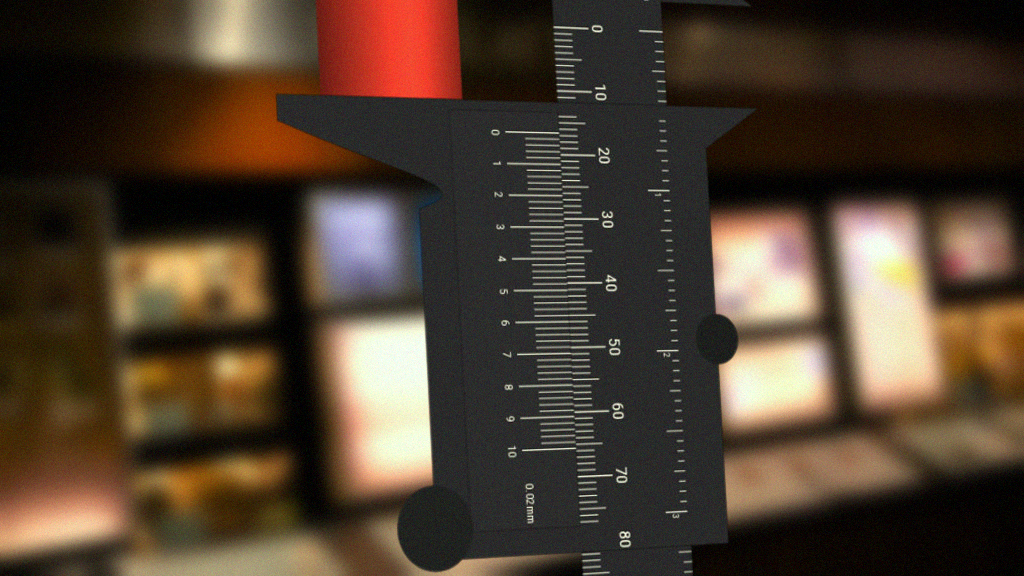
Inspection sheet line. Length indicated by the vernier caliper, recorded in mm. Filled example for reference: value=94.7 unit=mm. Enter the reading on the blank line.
value=16.6 unit=mm
